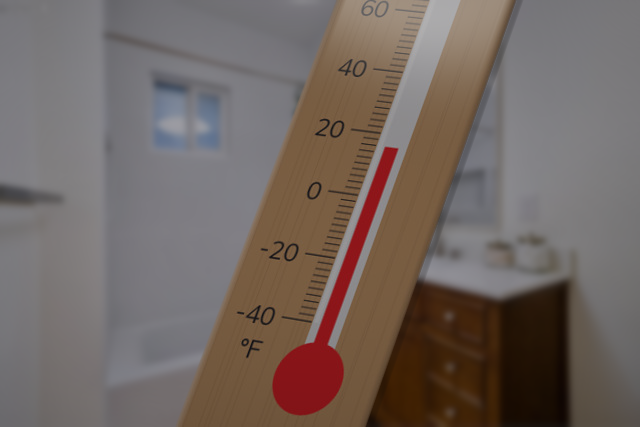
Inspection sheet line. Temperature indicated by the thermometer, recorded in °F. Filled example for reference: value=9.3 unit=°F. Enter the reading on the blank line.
value=16 unit=°F
